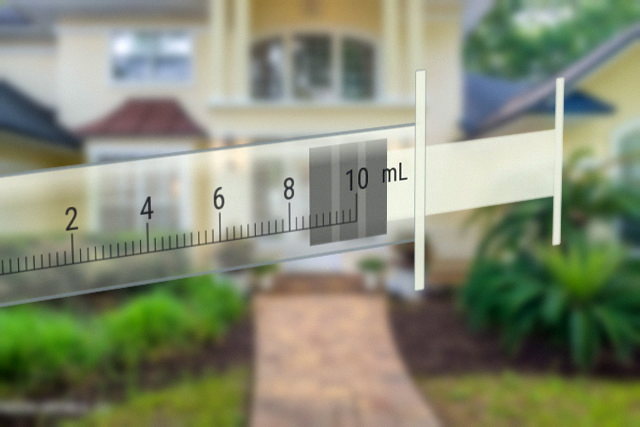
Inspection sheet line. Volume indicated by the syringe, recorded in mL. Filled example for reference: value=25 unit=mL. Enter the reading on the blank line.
value=8.6 unit=mL
